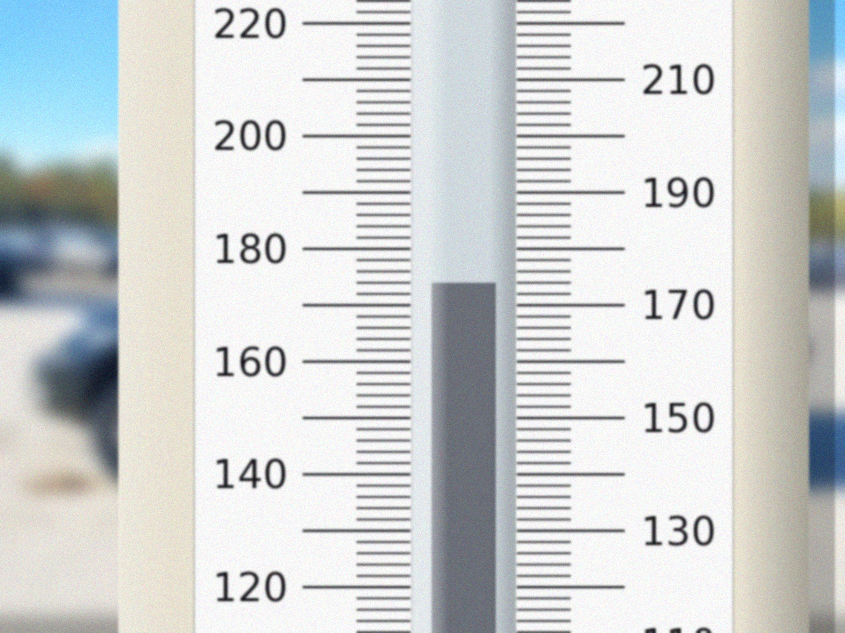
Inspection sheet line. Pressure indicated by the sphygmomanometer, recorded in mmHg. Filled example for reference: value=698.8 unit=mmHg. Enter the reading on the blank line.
value=174 unit=mmHg
